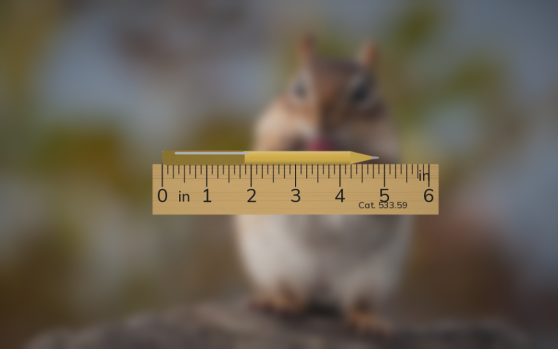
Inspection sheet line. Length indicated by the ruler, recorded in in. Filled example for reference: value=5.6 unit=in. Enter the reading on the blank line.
value=4.875 unit=in
